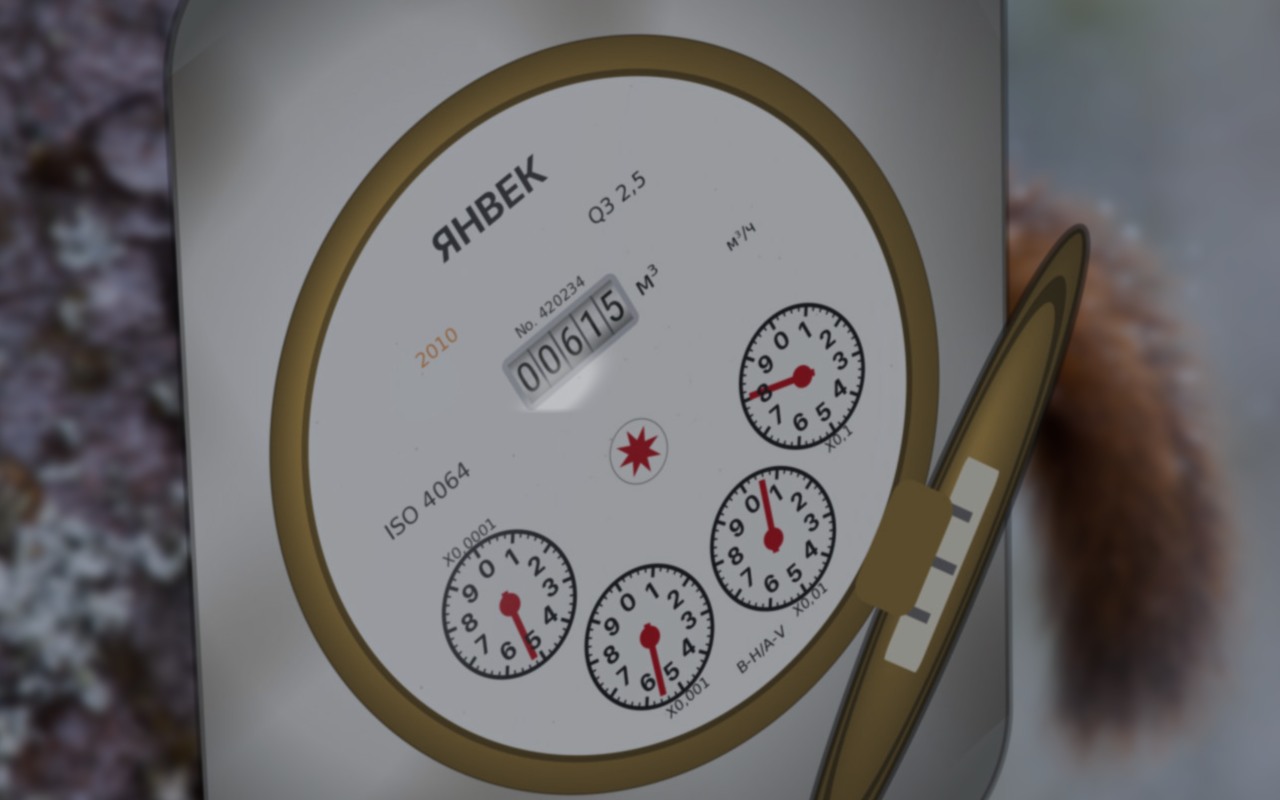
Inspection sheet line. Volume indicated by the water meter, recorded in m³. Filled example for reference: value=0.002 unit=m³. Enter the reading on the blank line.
value=615.8055 unit=m³
